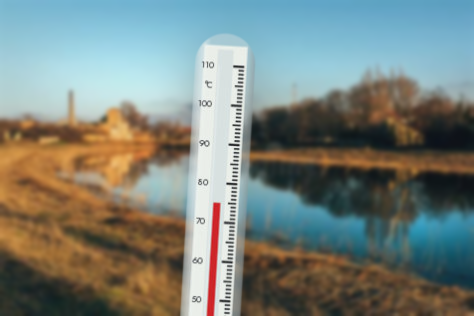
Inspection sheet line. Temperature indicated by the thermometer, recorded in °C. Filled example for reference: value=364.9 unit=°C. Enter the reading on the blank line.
value=75 unit=°C
